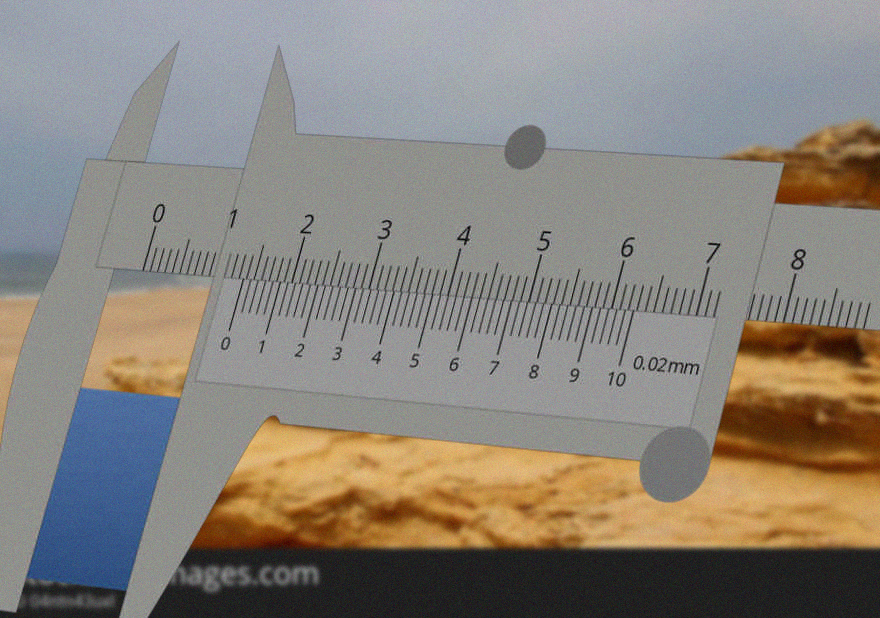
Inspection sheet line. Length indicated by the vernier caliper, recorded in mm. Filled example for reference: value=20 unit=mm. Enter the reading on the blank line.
value=13.6 unit=mm
